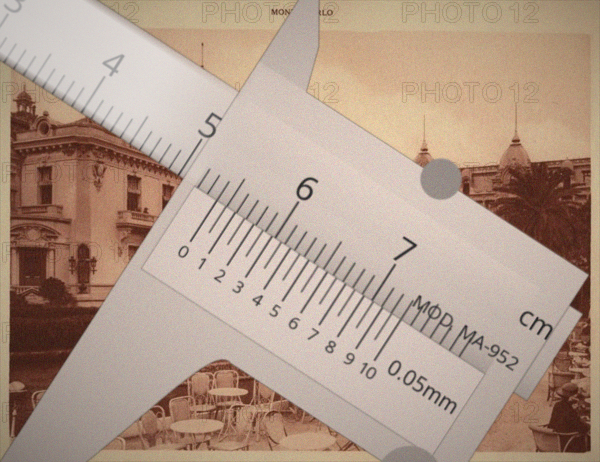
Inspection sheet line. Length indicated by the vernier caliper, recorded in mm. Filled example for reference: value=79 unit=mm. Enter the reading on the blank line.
value=54.0 unit=mm
